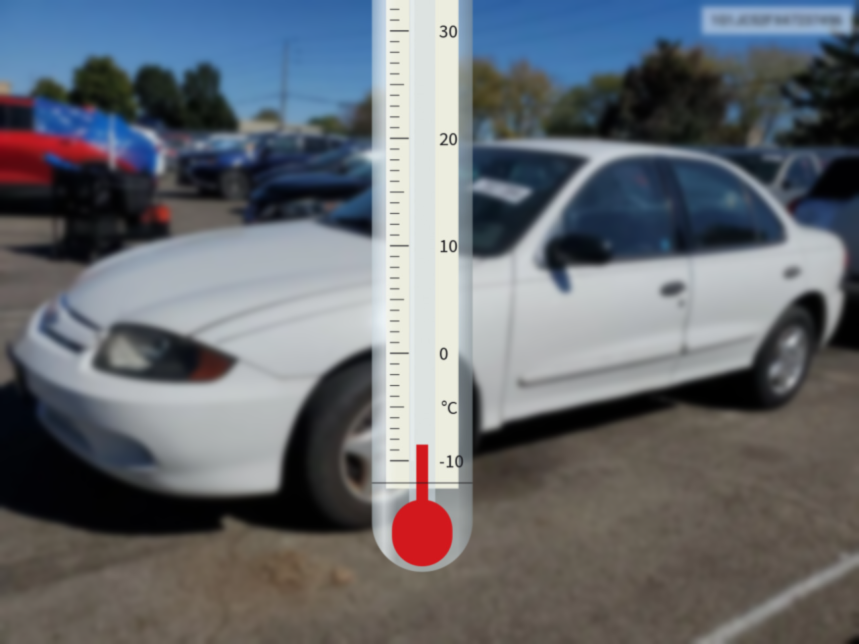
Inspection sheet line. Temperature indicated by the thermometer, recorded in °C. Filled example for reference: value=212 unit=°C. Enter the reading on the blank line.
value=-8.5 unit=°C
